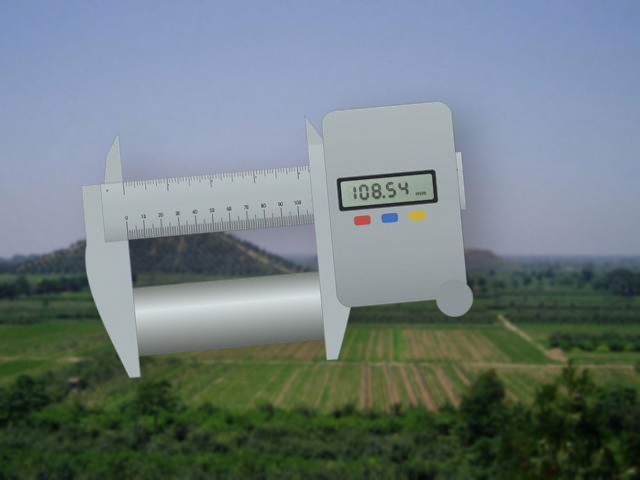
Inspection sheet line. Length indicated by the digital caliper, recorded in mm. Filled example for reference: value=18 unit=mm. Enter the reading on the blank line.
value=108.54 unit=mm
